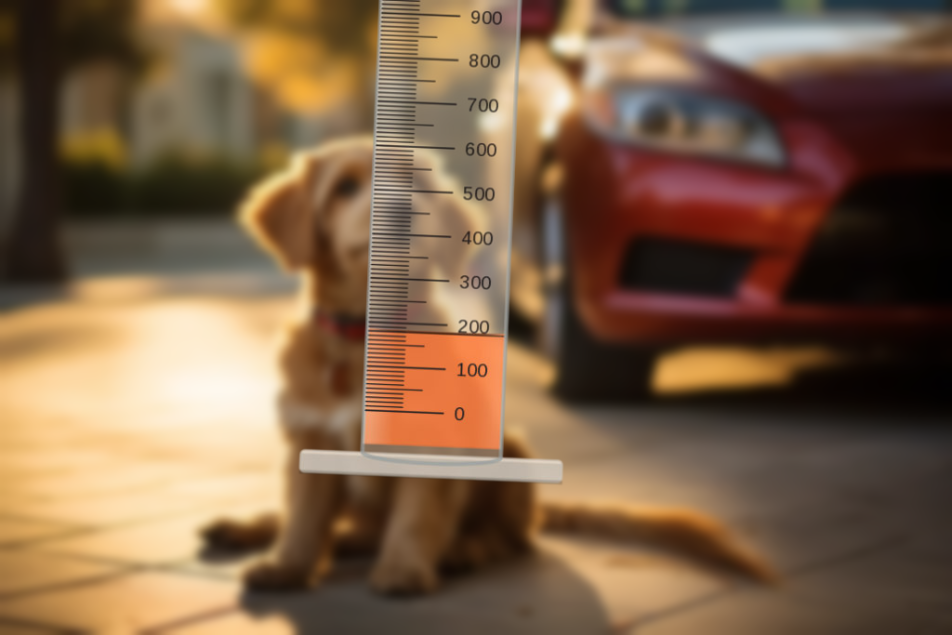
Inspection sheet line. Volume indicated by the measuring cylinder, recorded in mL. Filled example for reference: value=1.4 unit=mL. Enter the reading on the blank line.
value=180 unit=mL
